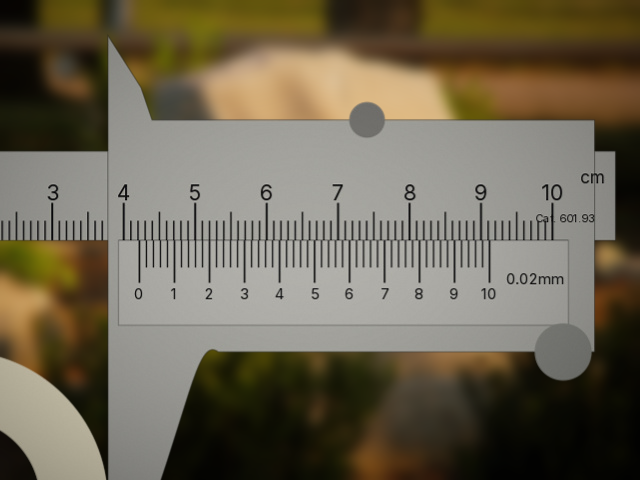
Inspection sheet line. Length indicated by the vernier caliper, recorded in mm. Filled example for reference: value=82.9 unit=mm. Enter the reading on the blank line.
value=42.2 unit=mm
